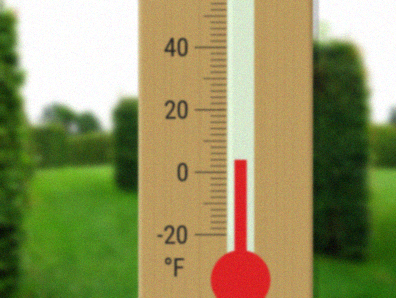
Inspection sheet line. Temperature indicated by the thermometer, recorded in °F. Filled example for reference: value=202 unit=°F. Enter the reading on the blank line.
value=4 unit=°F
